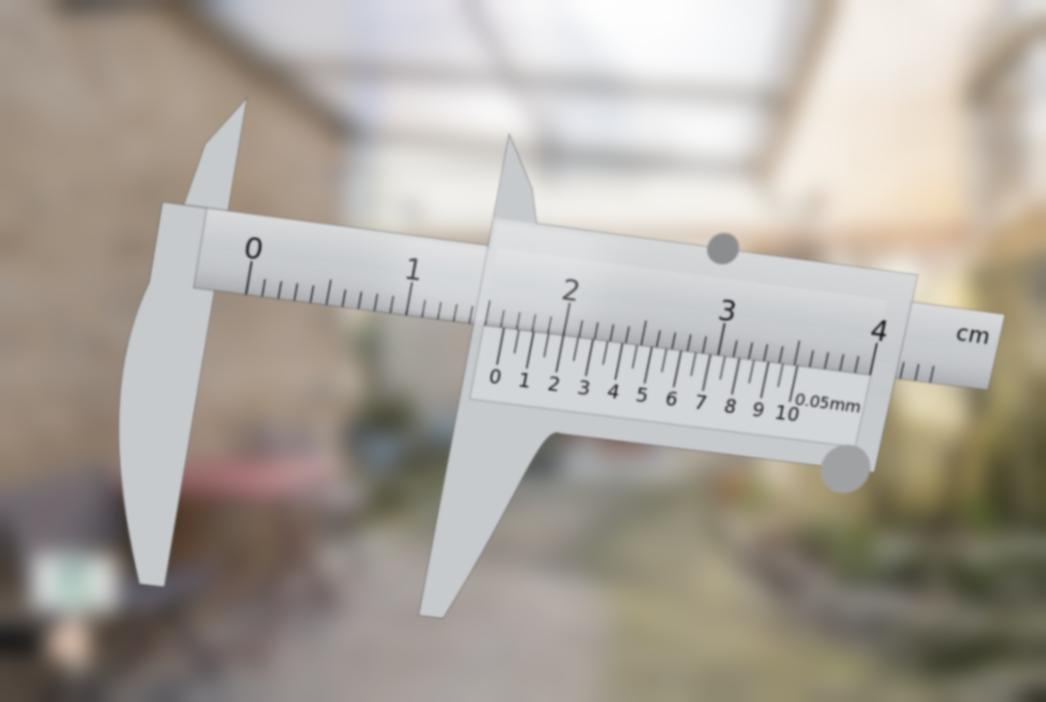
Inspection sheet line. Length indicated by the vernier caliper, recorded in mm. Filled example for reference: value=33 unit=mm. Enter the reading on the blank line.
value=16.2 unit=mm
